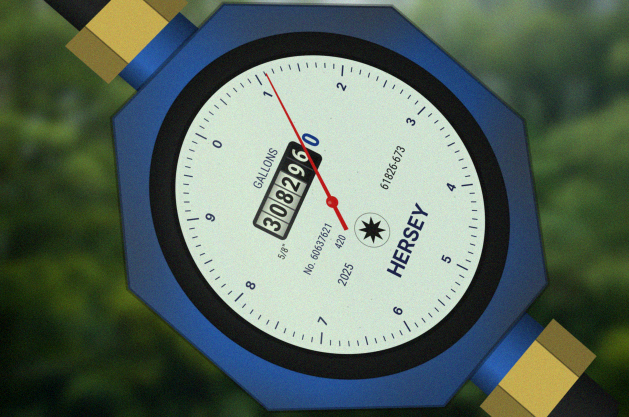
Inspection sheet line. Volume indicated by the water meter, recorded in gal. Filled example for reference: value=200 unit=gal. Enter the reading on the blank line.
value=3082961.1 unit=gal
